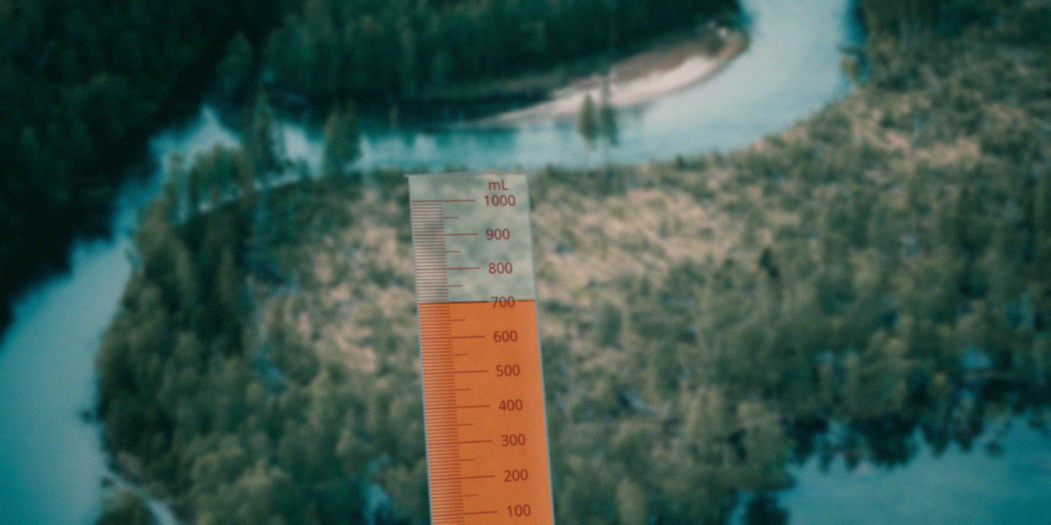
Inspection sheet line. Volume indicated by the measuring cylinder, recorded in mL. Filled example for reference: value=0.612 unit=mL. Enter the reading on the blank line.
value=700 unit=mL
